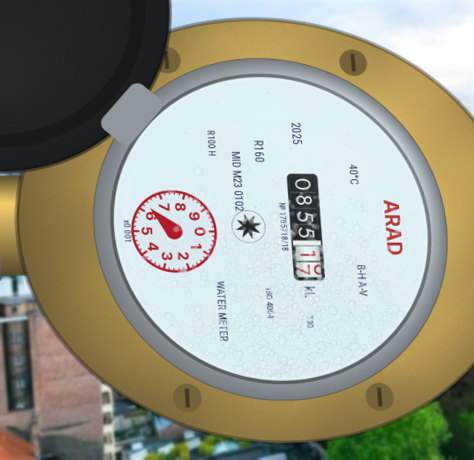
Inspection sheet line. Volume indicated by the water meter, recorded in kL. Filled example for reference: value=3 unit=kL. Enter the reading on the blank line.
value=855.166 unit=kL
